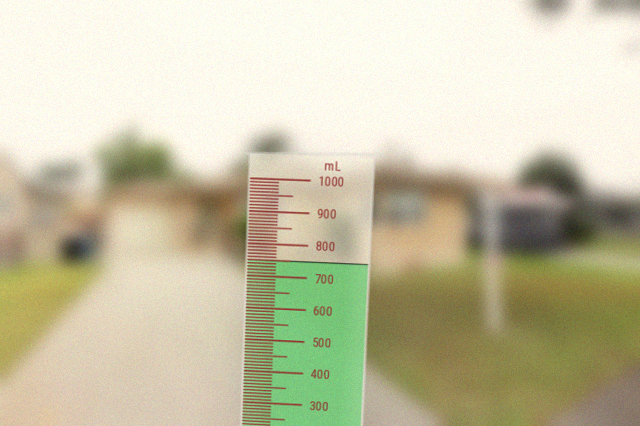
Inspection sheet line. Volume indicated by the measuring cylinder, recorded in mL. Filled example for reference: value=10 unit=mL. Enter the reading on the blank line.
value=750 unit=mL
